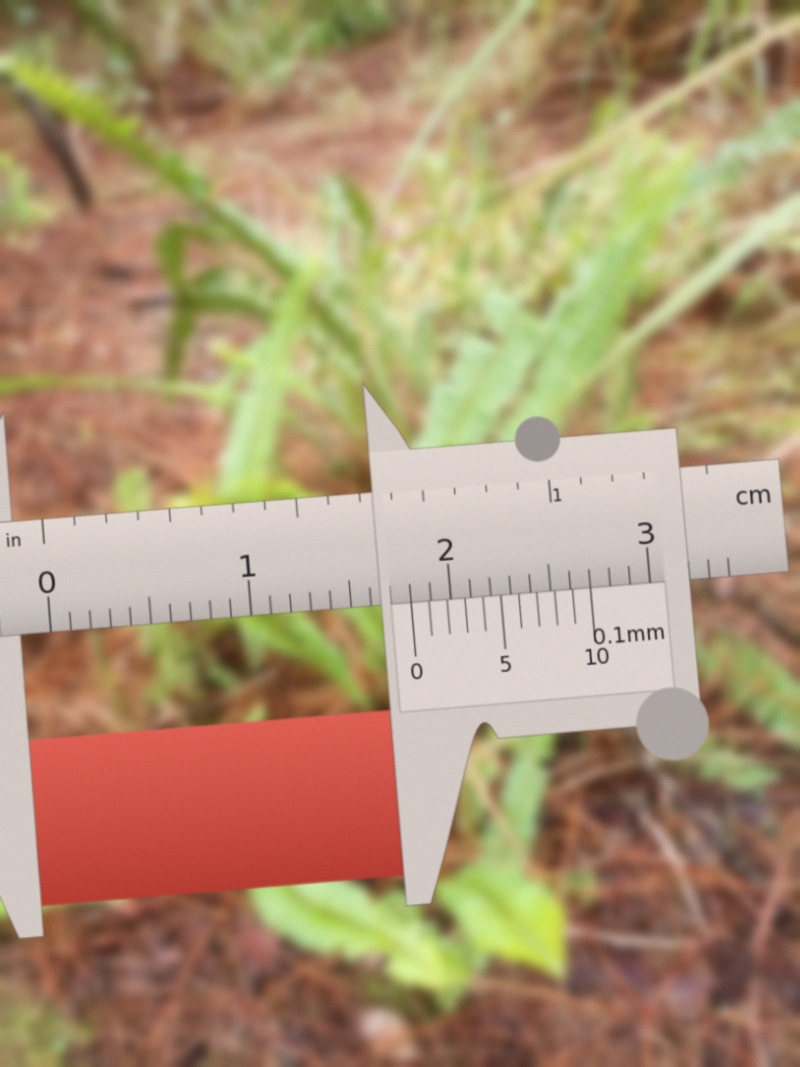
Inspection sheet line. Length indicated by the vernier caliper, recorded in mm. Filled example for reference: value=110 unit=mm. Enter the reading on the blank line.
value=18.0 unit=mm
